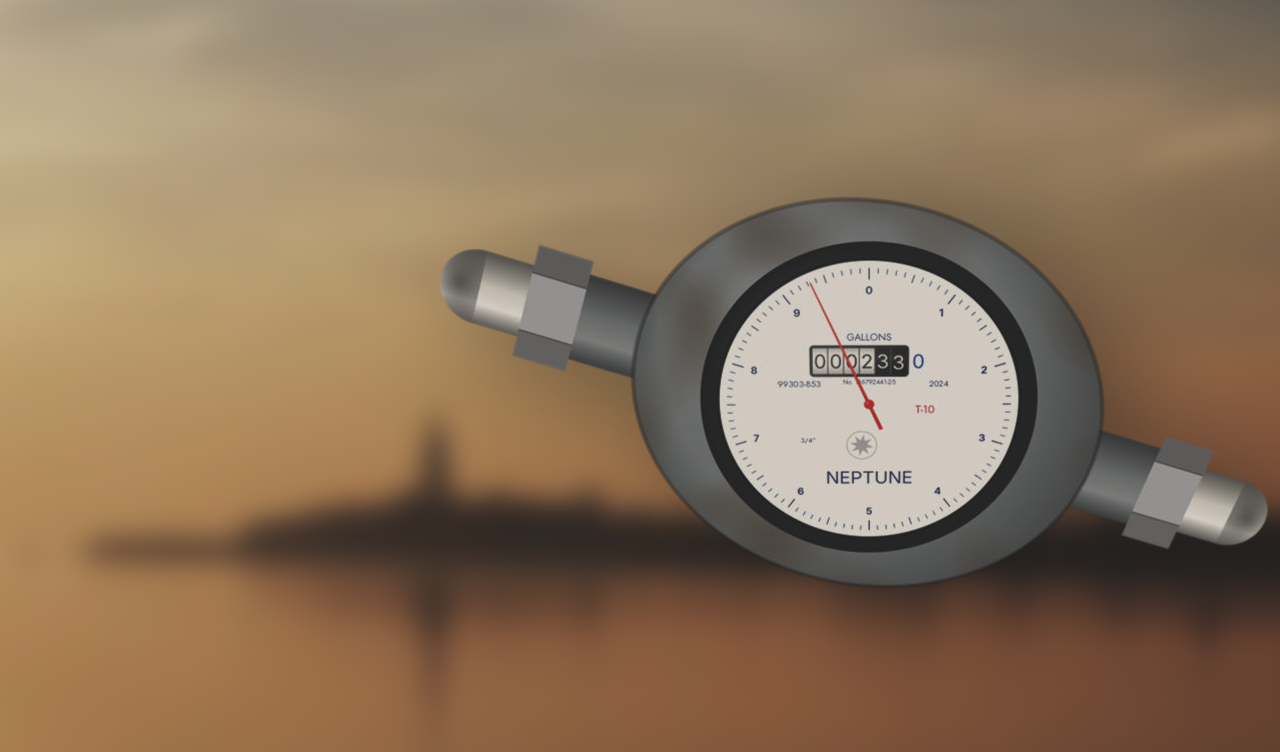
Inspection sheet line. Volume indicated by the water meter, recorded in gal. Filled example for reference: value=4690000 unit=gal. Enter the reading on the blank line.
value=2329.3 unit=gal
